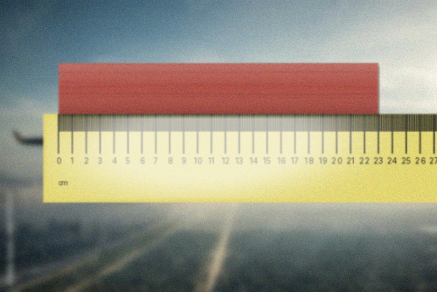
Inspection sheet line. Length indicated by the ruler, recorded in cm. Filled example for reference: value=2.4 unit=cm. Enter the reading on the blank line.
value=23 unit=cm
